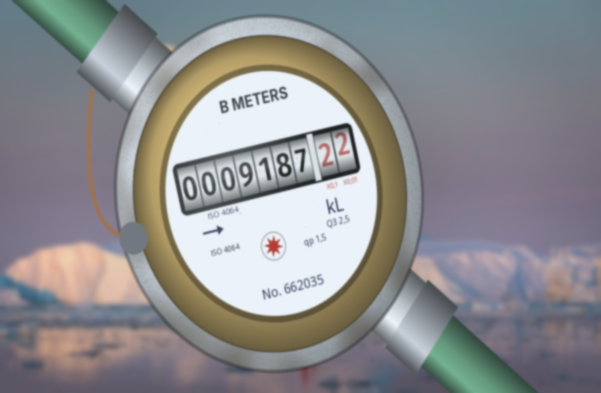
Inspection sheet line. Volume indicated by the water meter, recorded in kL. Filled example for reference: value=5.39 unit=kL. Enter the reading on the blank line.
value=9187.22 unit=kL
